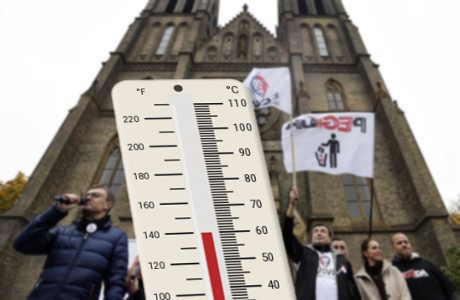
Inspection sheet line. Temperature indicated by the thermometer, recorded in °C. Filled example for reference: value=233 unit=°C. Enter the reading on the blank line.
value=60 unit=°C
